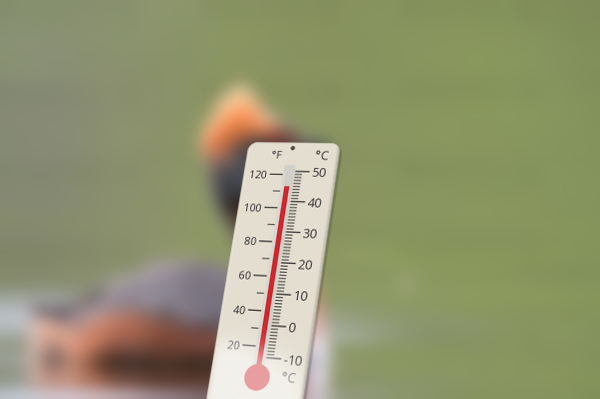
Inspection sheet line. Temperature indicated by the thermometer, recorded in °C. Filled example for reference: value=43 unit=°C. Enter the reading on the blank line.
value=45 unit=°C
